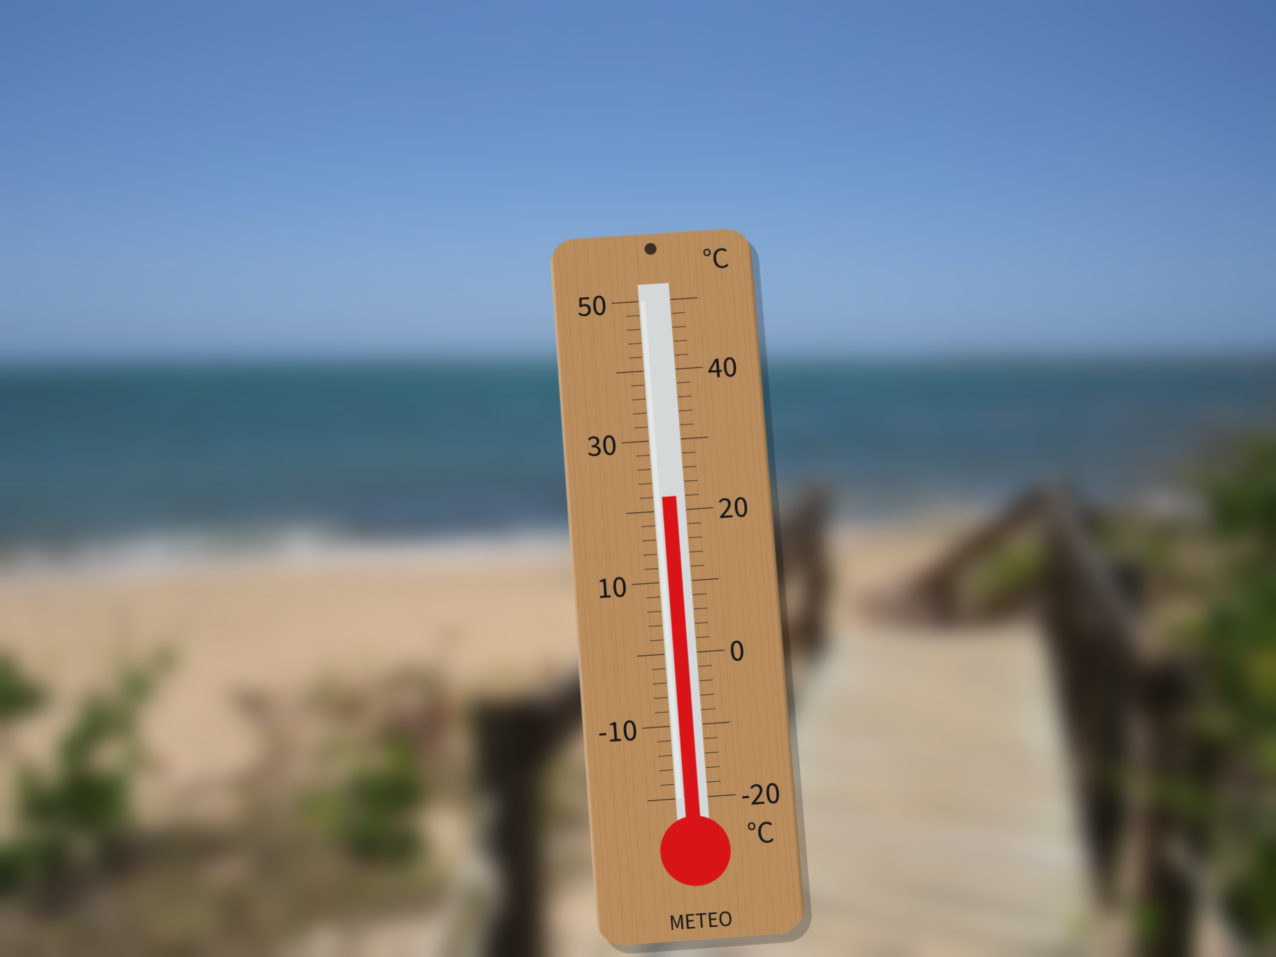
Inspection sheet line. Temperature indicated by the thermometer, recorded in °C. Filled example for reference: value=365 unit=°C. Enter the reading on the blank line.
value=22 unit=°C
